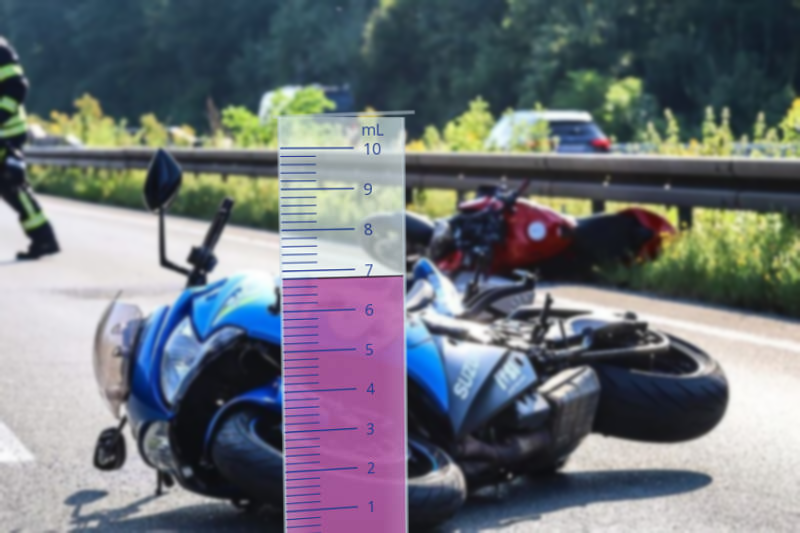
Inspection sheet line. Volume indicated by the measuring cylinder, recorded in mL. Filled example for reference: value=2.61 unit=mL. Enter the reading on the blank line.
value=6.8 unit=mL
